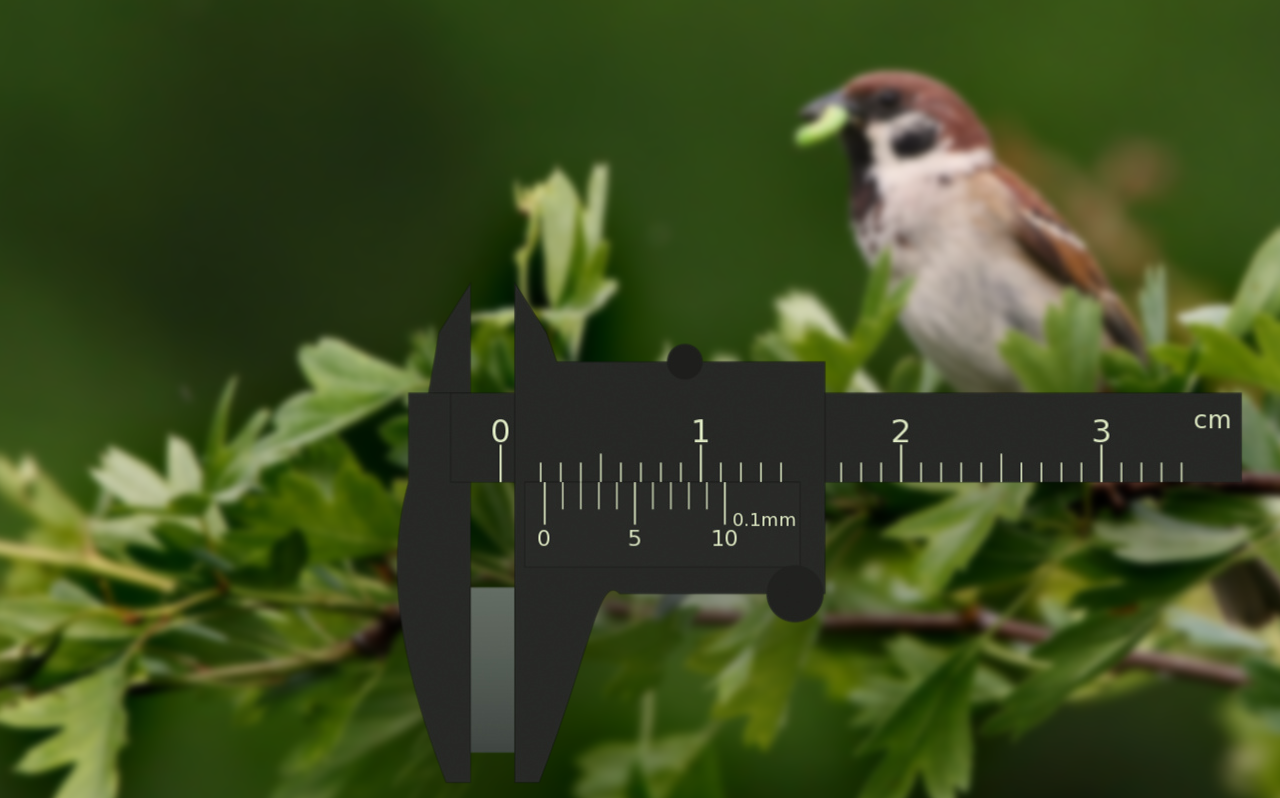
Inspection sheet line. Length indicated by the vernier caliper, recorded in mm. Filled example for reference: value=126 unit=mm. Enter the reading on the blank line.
value=2.2 unit=mm
